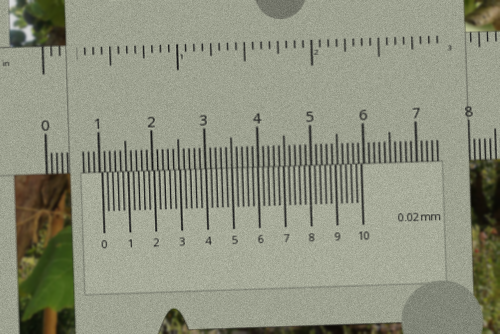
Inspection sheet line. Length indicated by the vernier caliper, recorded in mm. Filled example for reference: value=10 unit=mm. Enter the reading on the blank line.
value=10.5 unit=mm
